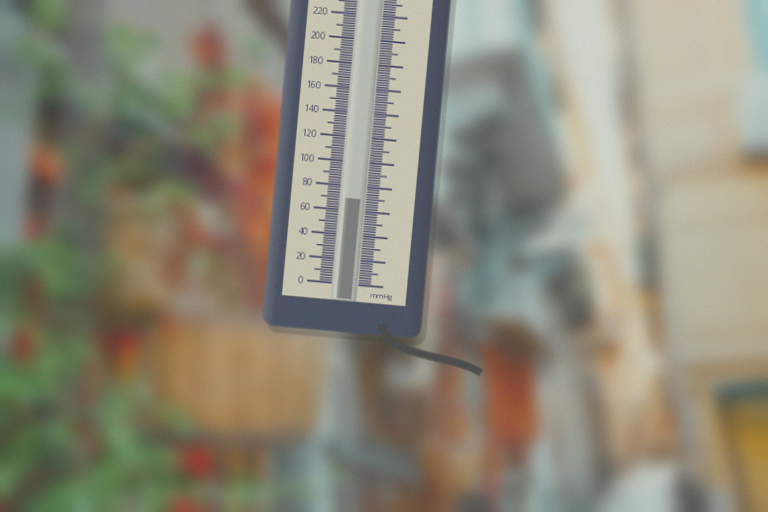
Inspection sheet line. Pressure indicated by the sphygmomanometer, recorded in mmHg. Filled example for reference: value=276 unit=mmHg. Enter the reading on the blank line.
value=70 unit=mmHg
